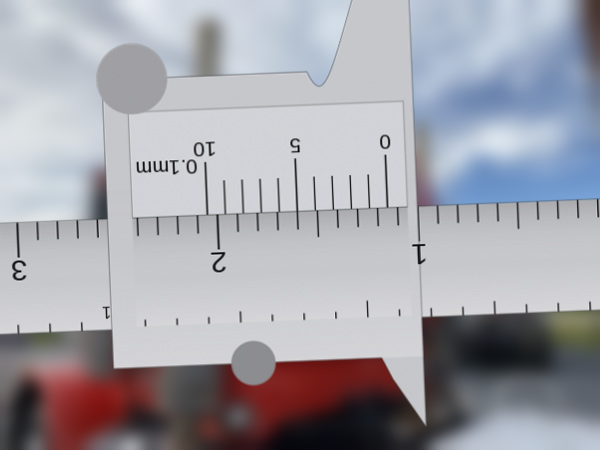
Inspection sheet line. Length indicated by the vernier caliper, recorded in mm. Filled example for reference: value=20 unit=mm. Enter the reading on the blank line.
value=11.5 unit=mm
